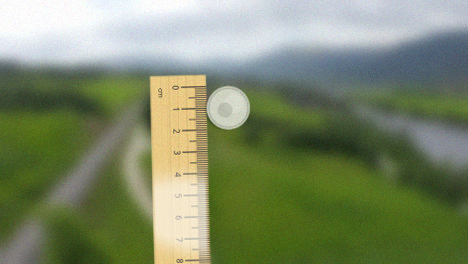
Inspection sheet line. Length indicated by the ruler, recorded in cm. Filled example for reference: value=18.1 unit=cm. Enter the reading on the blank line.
value=2 unit=cm
